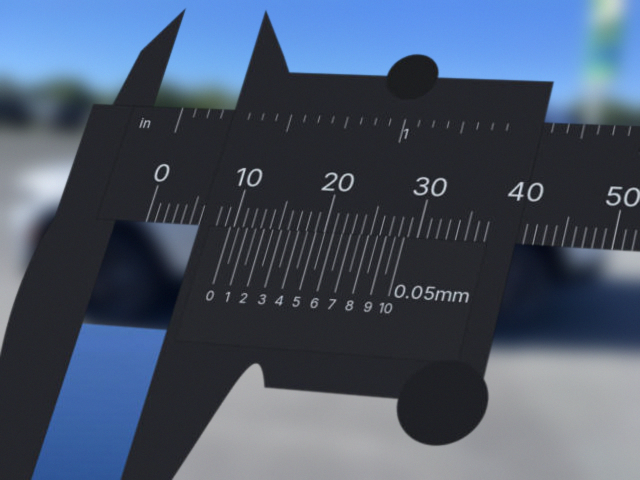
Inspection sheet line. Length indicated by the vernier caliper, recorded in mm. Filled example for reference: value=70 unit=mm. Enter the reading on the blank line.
value=9.6 unit=mm
